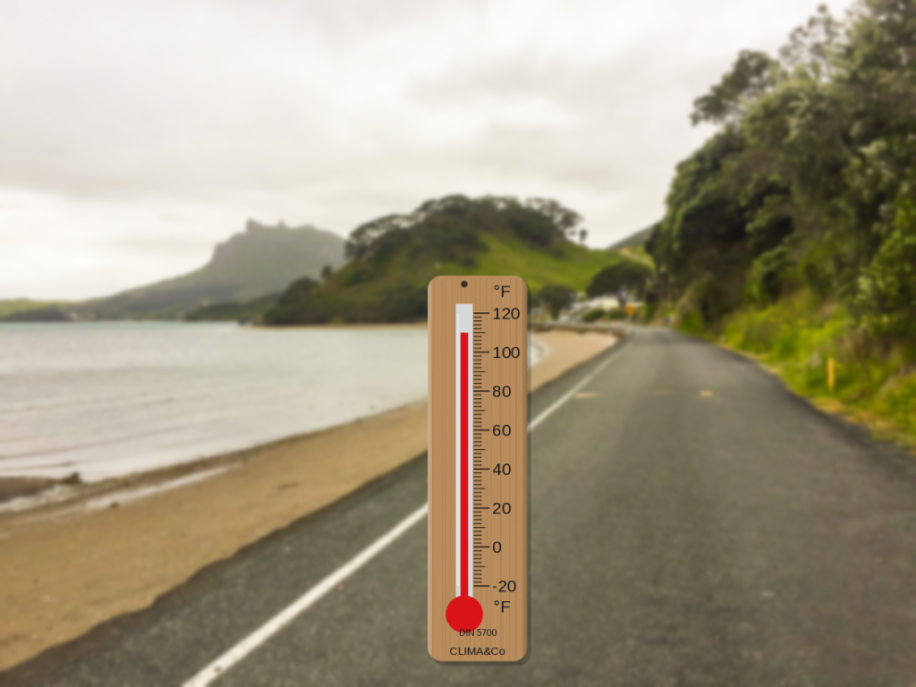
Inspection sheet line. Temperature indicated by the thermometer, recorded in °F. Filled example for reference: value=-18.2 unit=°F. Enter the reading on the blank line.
value=110 unit=°F
